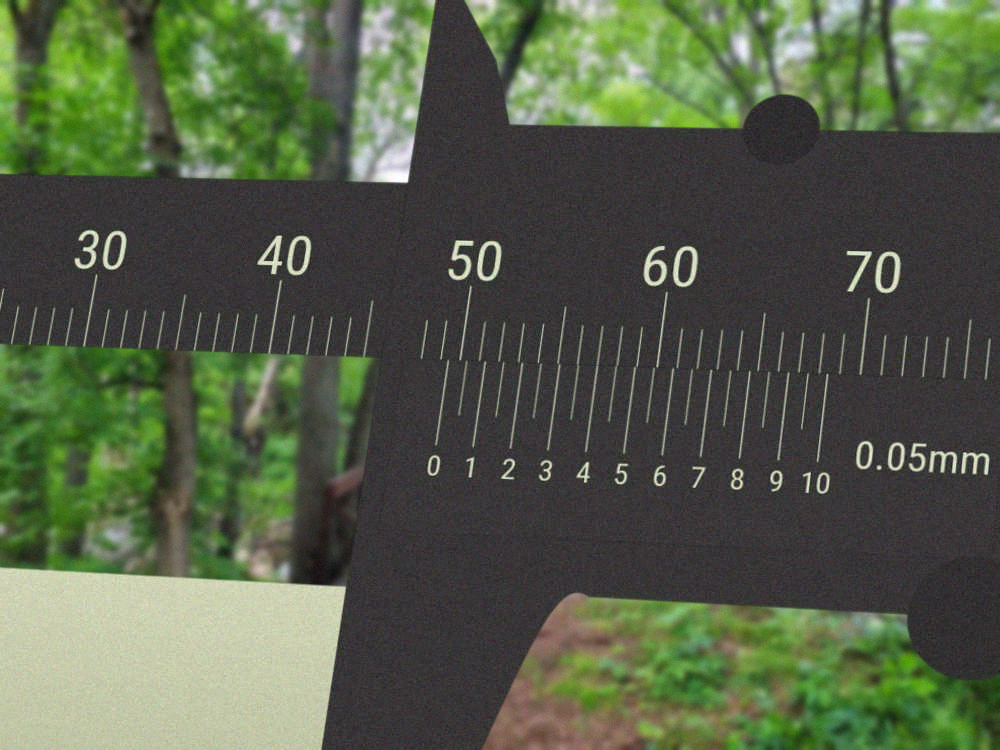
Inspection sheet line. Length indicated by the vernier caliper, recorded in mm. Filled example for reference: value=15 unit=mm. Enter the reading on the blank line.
value=49.4 unit=mm
